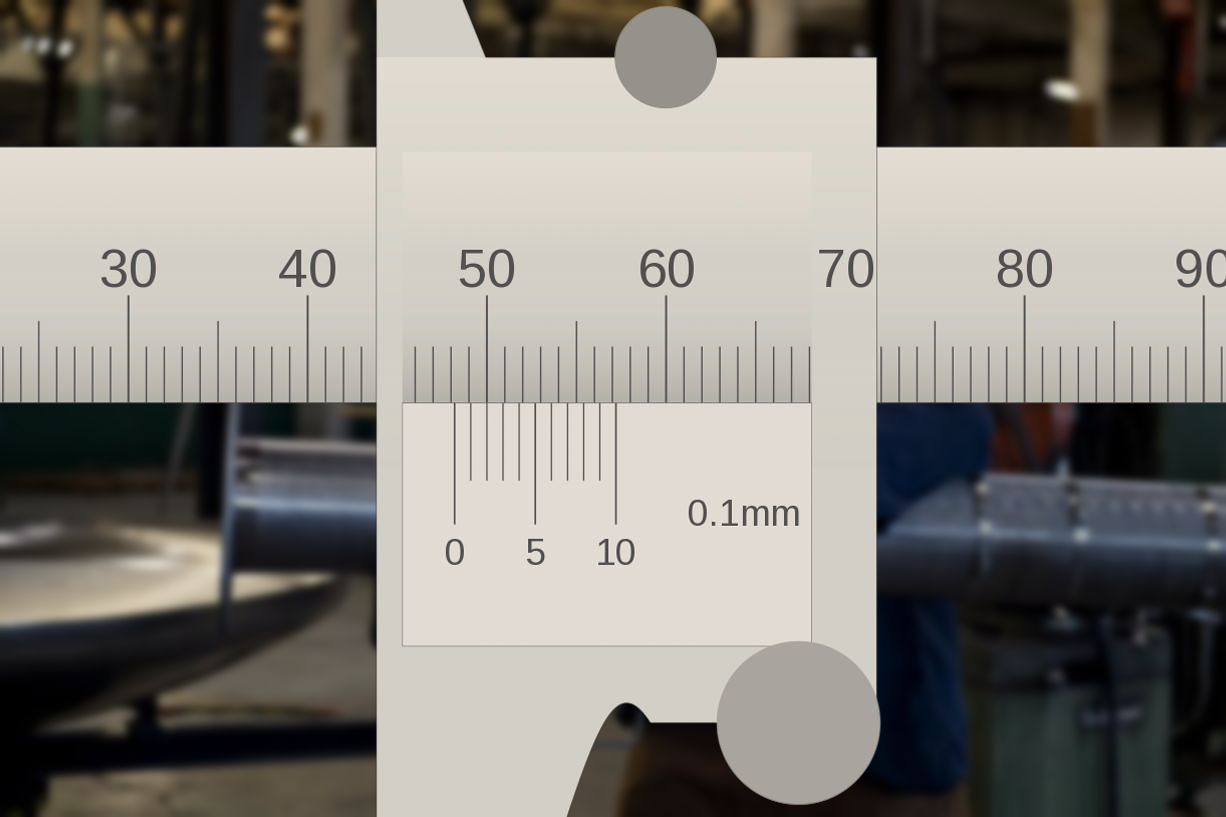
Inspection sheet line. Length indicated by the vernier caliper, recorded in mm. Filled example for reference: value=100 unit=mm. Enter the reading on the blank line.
value=48.2 unit=mm
